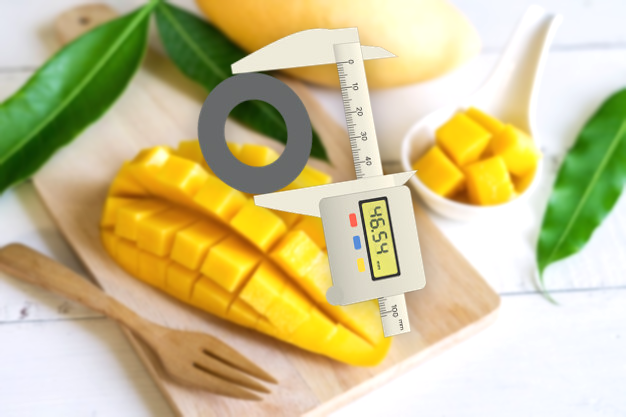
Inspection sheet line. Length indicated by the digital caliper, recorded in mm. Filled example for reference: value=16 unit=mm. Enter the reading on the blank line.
value=46.54 unit=mm
